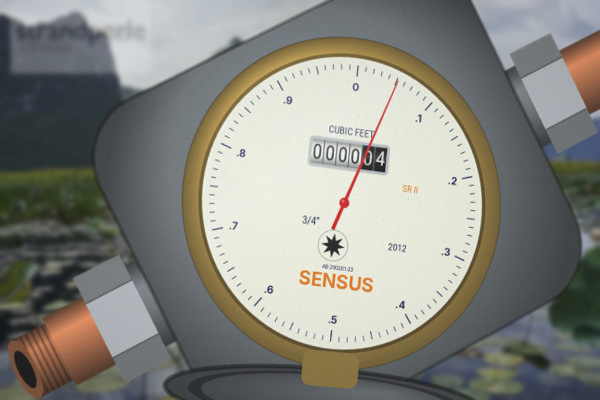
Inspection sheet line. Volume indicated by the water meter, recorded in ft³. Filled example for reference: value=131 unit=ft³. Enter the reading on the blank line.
value=4.05 unit=ft³
